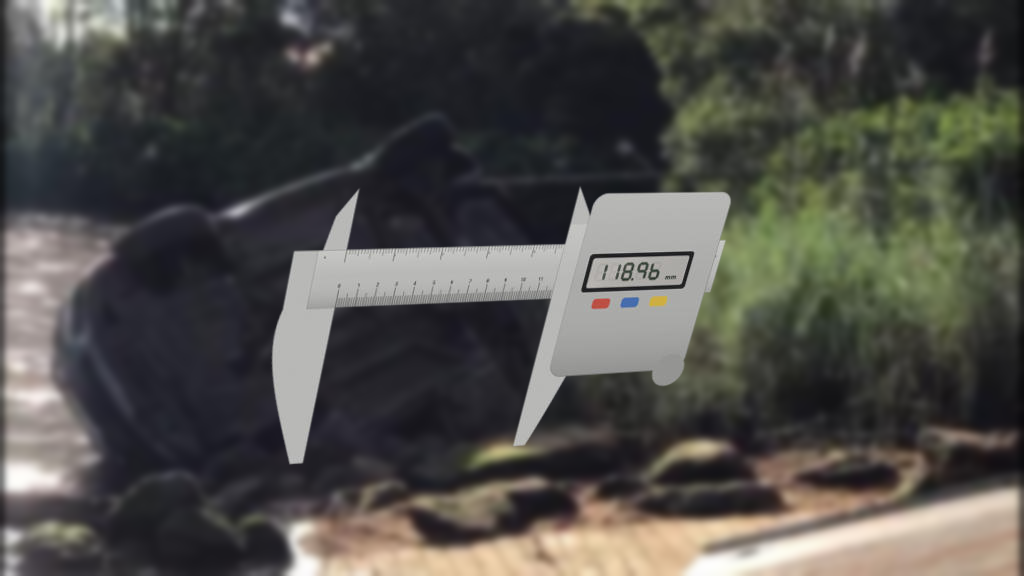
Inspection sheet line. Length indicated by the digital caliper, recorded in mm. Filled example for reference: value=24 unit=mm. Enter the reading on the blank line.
value=118.96 unit=mm
